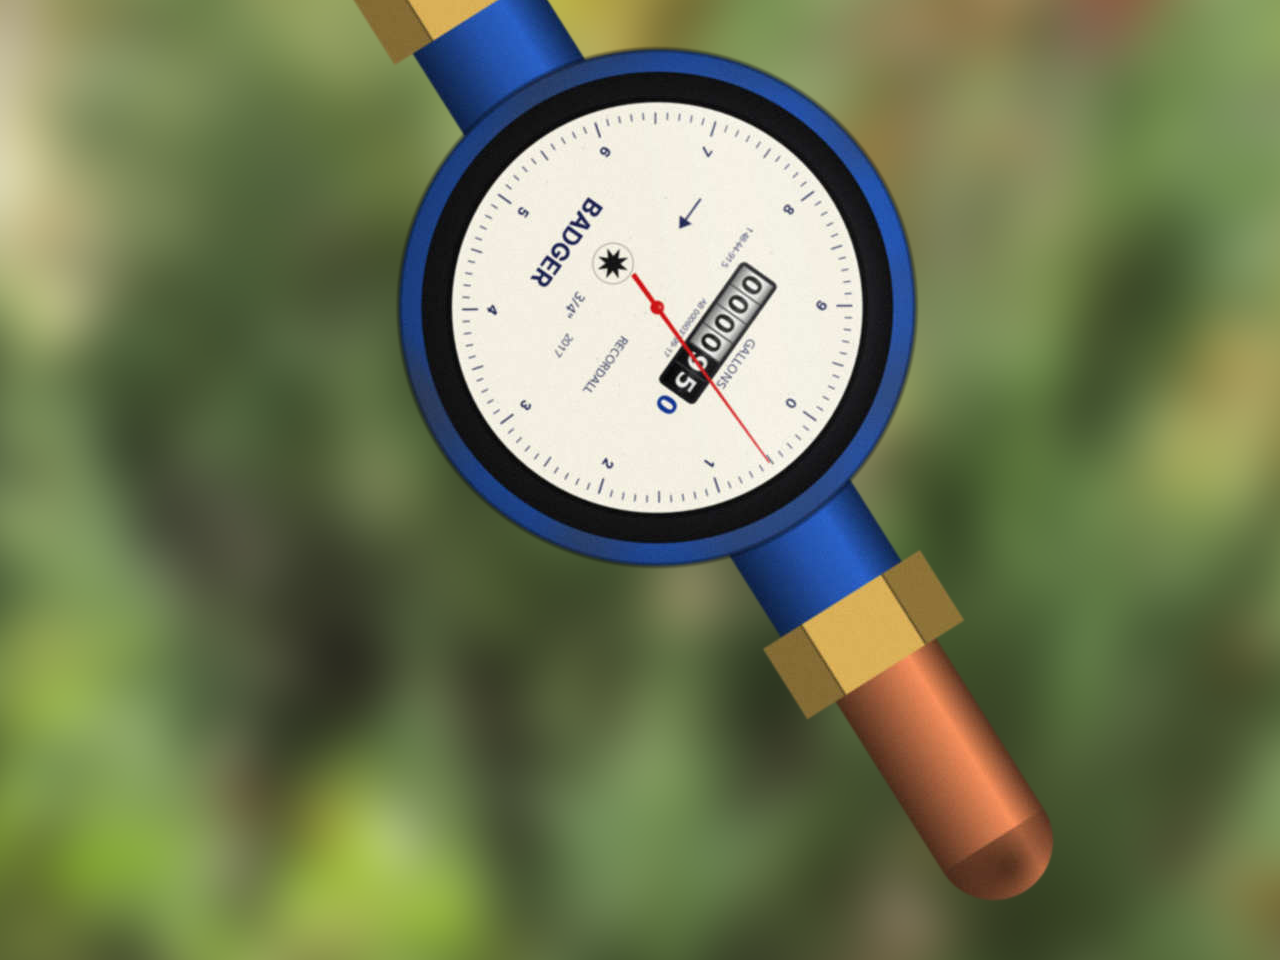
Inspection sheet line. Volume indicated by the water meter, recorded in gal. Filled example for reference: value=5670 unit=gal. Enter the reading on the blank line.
value=950.5 unit=gal
